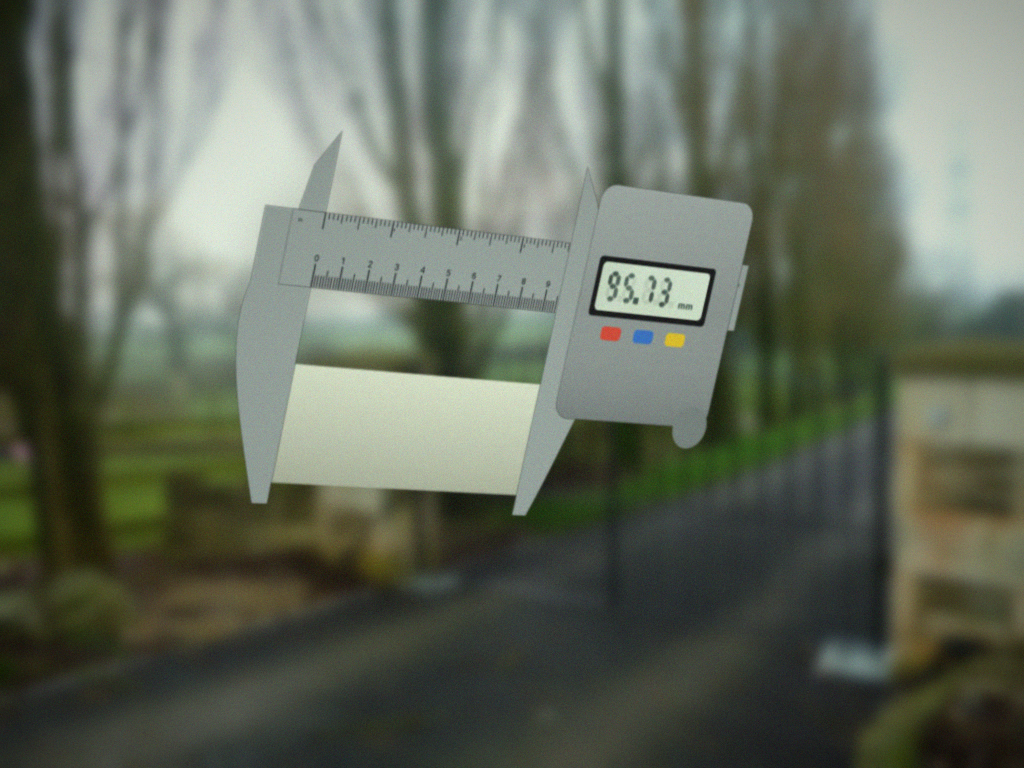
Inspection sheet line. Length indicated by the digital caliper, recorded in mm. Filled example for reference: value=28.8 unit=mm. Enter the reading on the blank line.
value=95.73 unit=mm
